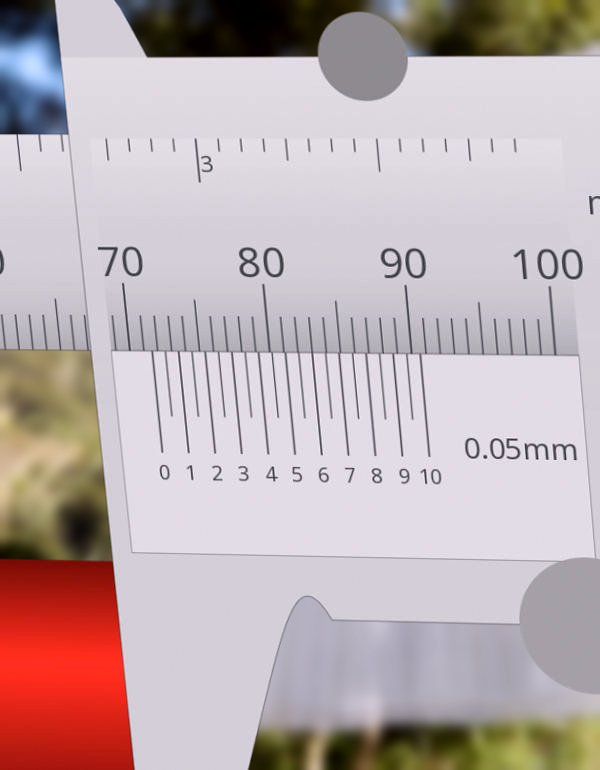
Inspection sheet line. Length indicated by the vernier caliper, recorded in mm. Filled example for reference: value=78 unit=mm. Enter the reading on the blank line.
value=71.6 unit=mm
